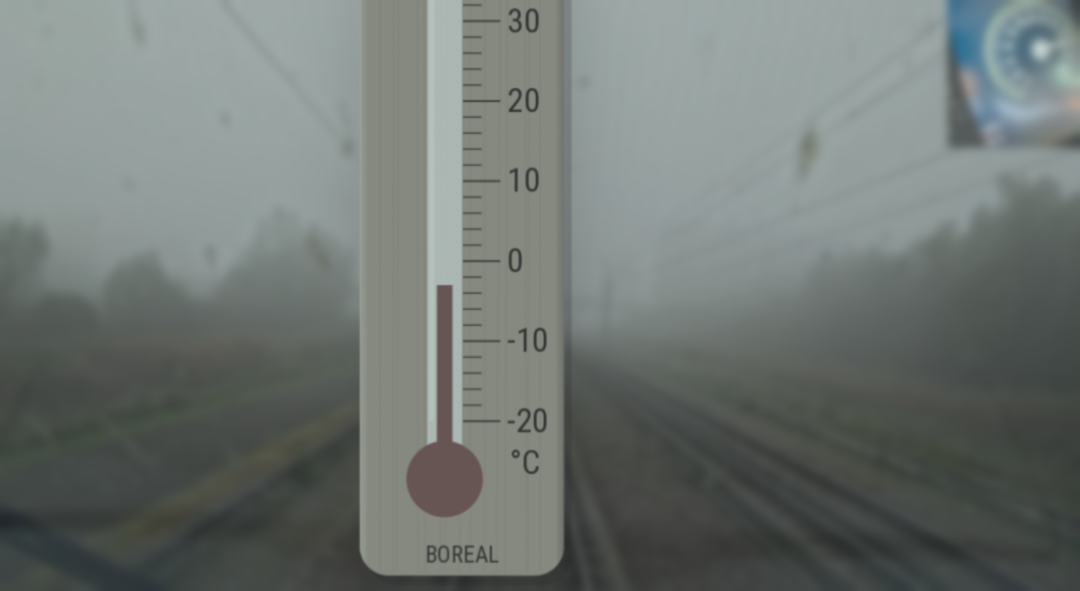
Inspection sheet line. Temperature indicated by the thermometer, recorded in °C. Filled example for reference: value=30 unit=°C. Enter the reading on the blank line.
value=-3 unit=°C
